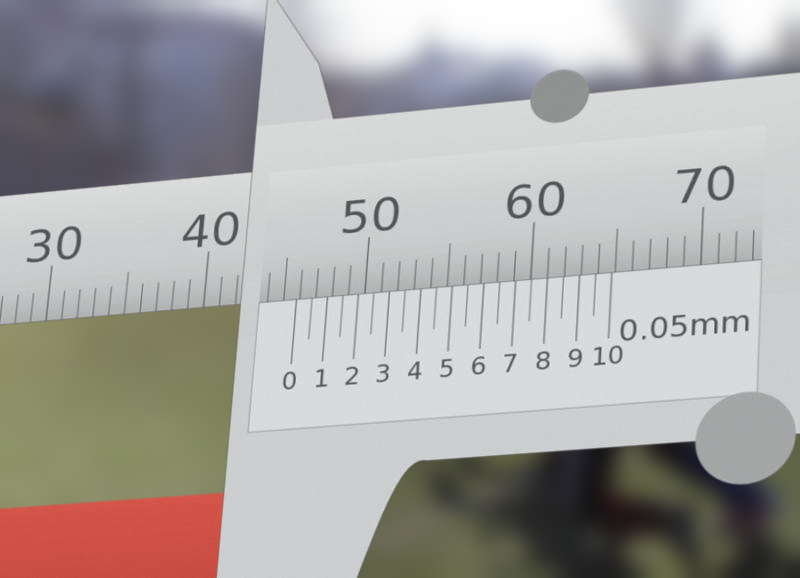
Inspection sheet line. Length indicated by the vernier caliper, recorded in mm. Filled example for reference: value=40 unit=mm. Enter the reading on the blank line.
value=45.8 unit=mm
